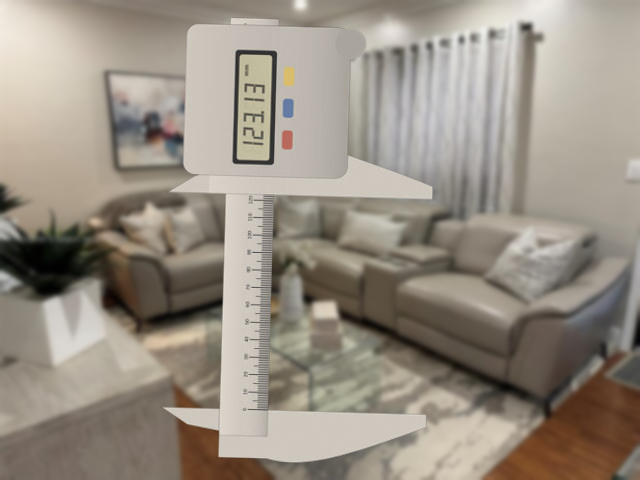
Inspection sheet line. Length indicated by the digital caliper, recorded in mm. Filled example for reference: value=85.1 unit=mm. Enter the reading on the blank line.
value=123.13 unit=mm
